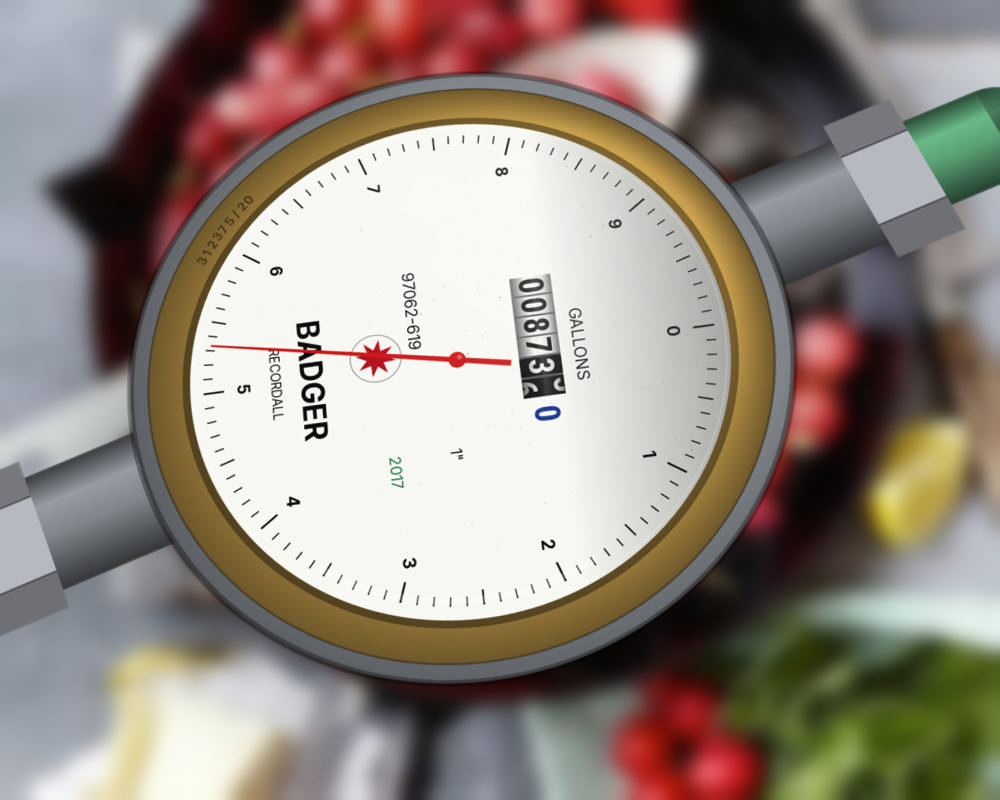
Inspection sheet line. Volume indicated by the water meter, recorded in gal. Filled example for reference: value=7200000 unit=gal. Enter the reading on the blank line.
value=87355.3 unit=gal
